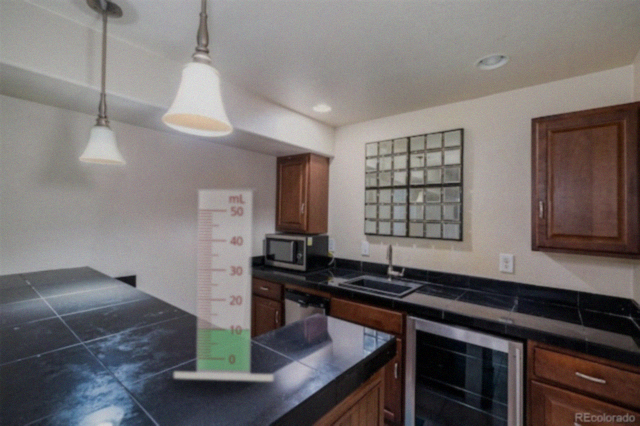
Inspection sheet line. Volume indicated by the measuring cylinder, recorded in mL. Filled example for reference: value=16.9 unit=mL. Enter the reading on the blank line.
value=10 unit=mL
